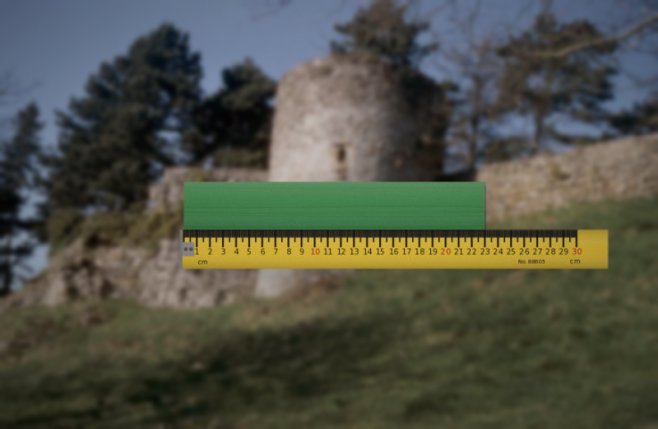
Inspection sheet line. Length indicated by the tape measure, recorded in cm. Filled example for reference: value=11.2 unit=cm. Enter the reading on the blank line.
value=23 unit=cm
